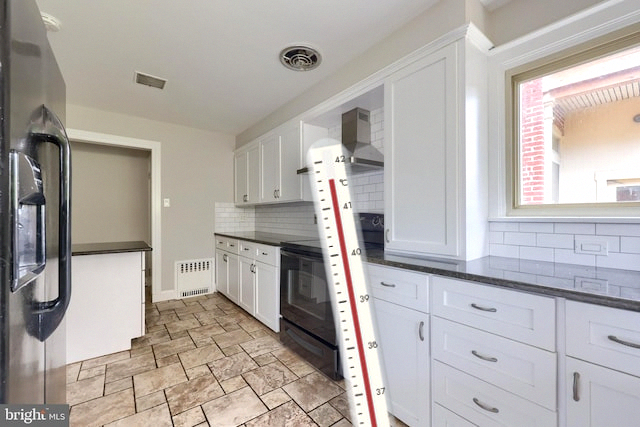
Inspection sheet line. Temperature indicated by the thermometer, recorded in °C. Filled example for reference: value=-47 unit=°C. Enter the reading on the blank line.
value=41.6 unit=°C
